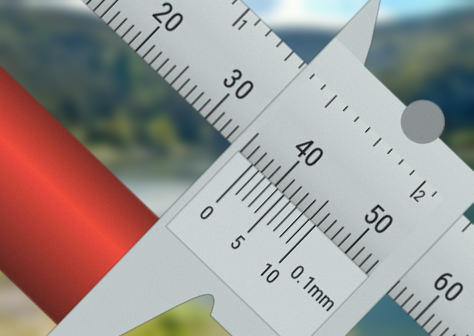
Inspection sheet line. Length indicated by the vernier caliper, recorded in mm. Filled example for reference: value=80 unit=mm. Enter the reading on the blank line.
value=36.8 unit=mm
